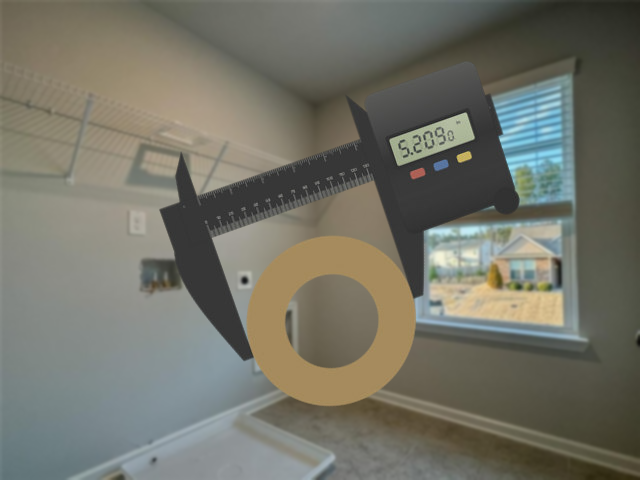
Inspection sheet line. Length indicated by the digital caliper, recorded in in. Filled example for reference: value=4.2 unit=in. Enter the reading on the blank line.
value=5.2090 unit=in
